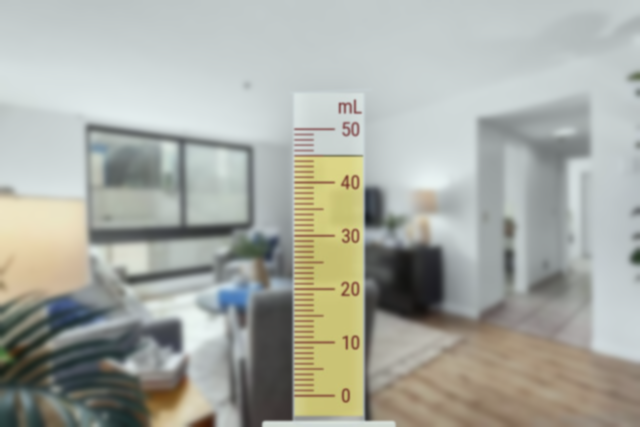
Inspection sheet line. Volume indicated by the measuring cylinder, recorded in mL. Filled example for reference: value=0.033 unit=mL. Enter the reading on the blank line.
value=45 unit=mL
